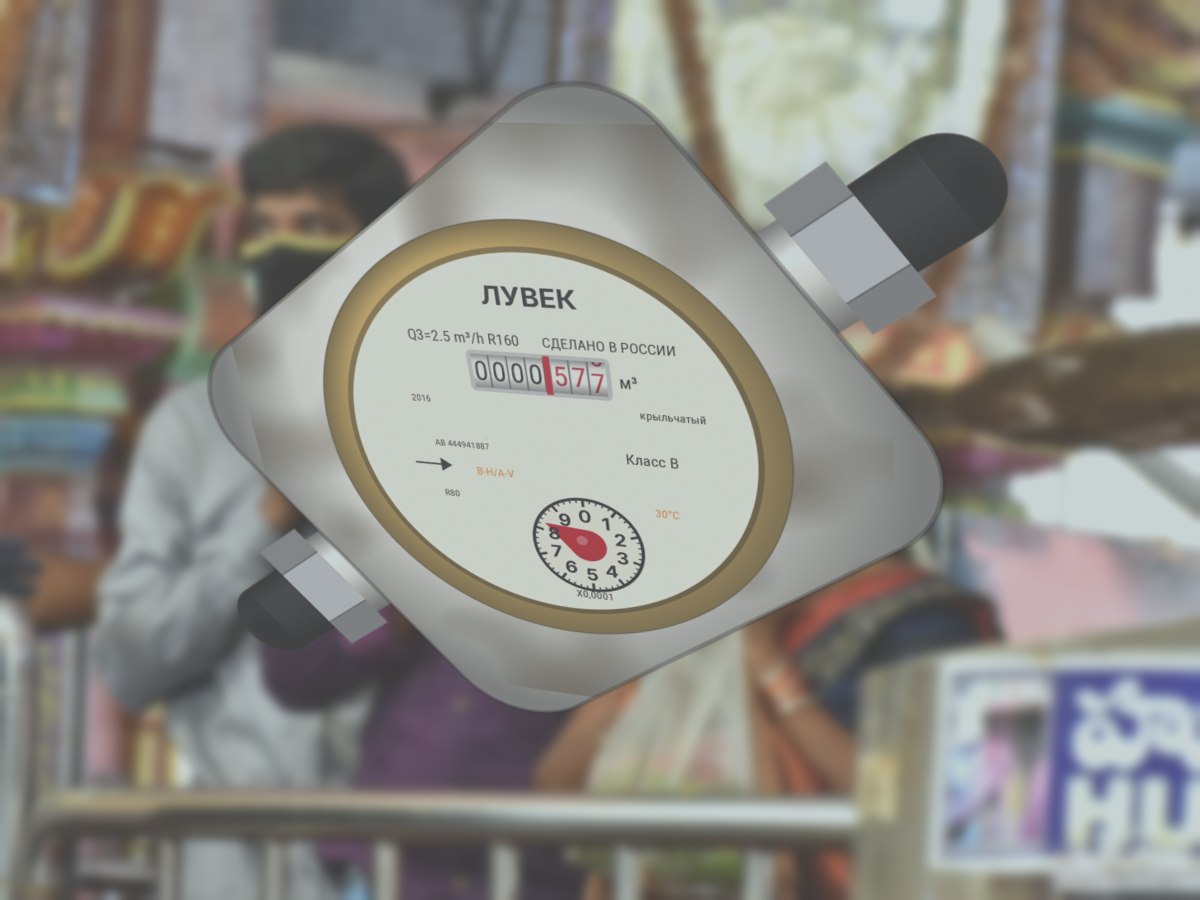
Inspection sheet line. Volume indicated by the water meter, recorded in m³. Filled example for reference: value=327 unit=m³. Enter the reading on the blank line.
value=0.5768 unit=m³
